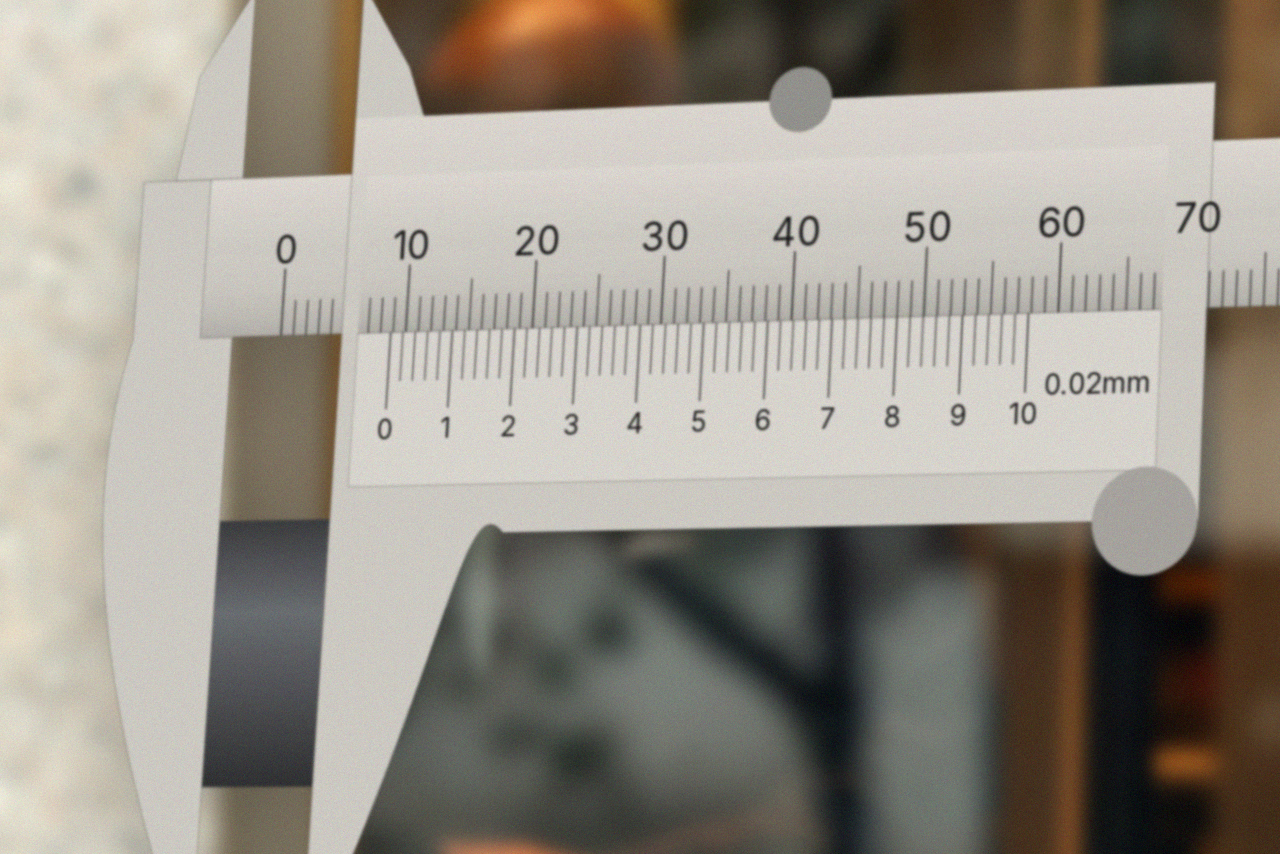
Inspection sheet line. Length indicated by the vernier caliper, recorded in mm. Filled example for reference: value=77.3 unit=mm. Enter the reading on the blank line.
value=8.8 unit=mm
